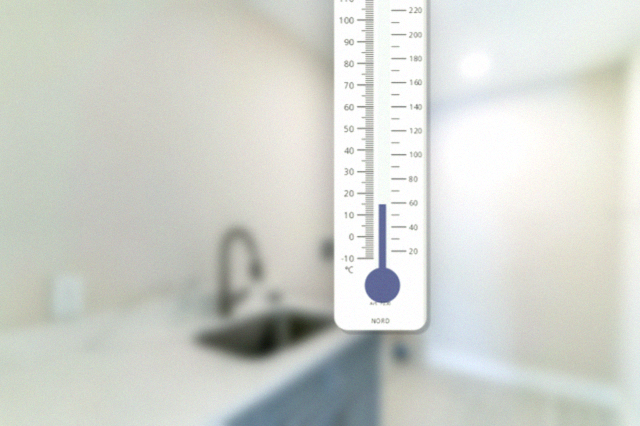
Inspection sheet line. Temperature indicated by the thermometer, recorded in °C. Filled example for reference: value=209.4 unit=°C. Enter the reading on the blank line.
value=15 unit=°C
